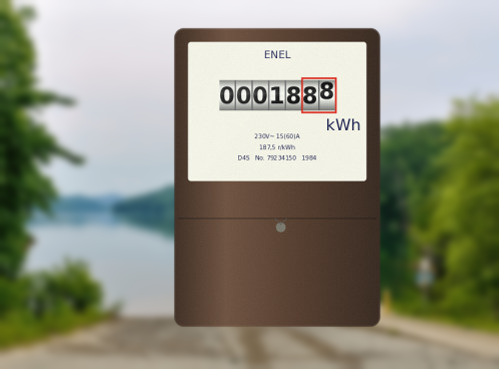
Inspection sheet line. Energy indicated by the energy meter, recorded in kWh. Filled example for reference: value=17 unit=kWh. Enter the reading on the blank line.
value=18.88 unit=kWh
